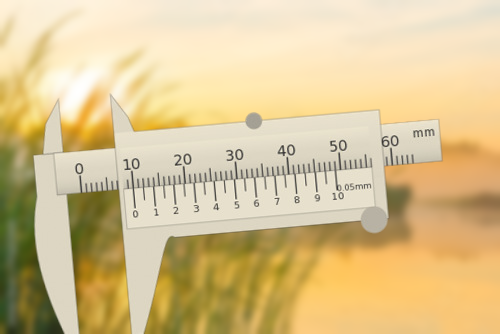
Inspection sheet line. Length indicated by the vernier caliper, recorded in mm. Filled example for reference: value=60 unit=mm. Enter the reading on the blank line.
value=10.0 unit=mm
